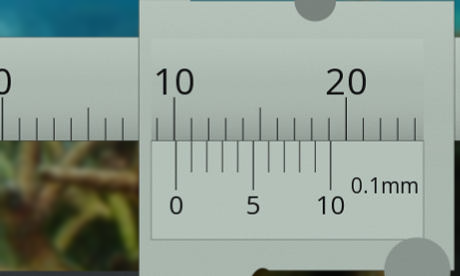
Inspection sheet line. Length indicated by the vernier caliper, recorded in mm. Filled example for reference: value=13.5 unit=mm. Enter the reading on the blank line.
value=10.1 unit=mm
